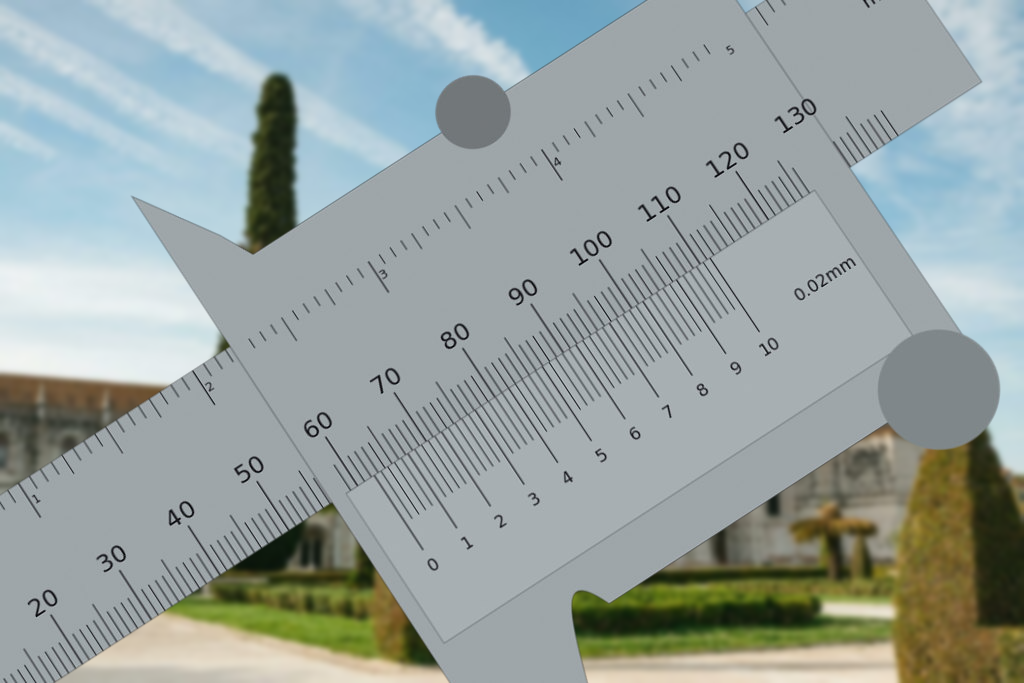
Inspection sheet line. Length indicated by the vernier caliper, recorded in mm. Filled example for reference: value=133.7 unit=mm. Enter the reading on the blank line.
value=62.4 unit=mm
